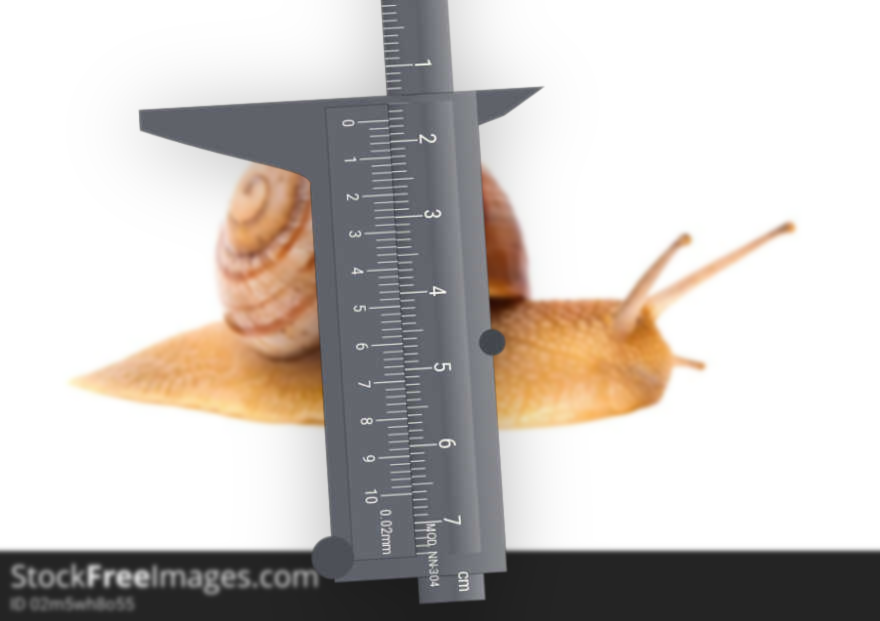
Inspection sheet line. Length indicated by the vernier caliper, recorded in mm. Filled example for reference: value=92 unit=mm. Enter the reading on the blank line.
value=17.2 unit=mm
